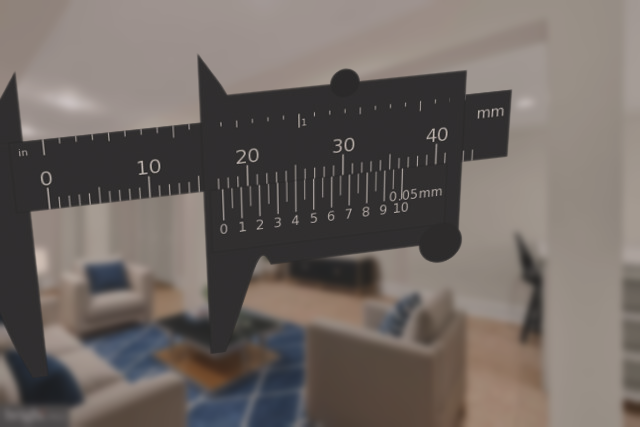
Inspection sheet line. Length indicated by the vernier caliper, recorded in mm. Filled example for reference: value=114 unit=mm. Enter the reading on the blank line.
value=17.4 unit=mm
